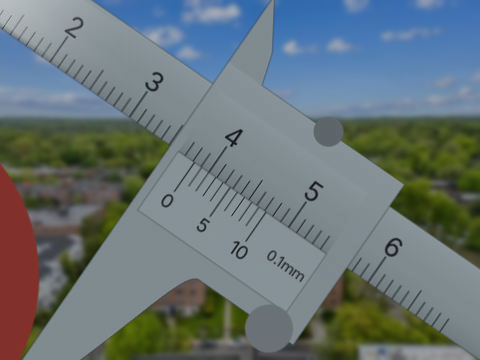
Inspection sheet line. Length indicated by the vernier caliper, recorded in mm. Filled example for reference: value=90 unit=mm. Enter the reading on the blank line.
value=38.2 unit=mm
